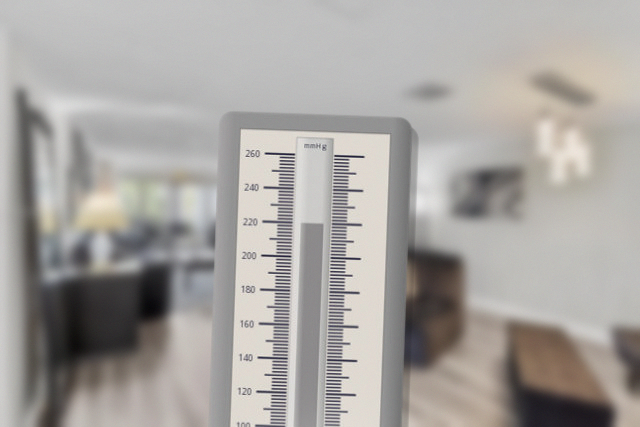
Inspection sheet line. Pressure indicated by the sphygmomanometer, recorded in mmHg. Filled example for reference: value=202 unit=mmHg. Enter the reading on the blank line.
value=220 unit=mmHg
